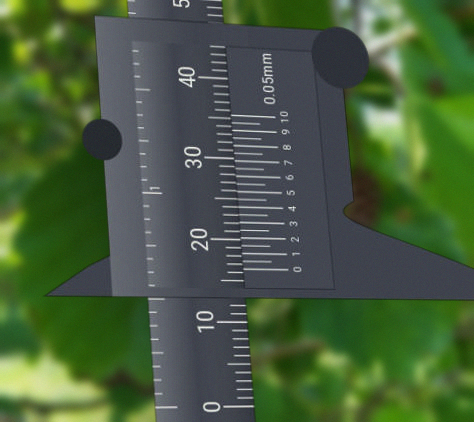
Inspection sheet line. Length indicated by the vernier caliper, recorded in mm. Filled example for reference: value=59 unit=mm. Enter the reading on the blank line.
value=16.4 unit=mm
